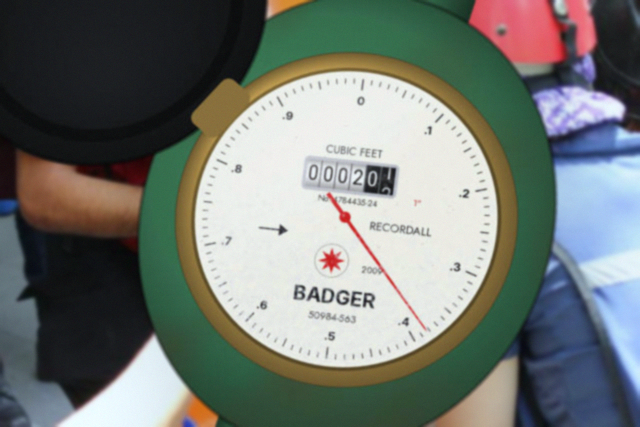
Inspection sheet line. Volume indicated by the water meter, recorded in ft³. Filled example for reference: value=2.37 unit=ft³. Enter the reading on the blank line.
value=201.38 unit=ft³
